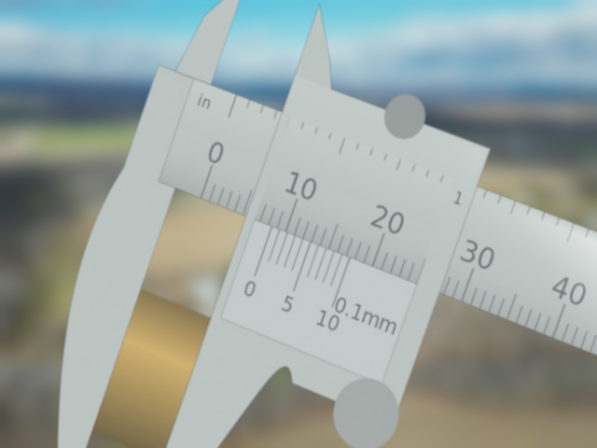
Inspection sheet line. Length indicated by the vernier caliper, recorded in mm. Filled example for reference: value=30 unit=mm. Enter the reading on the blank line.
value=8.4 unit=mm
